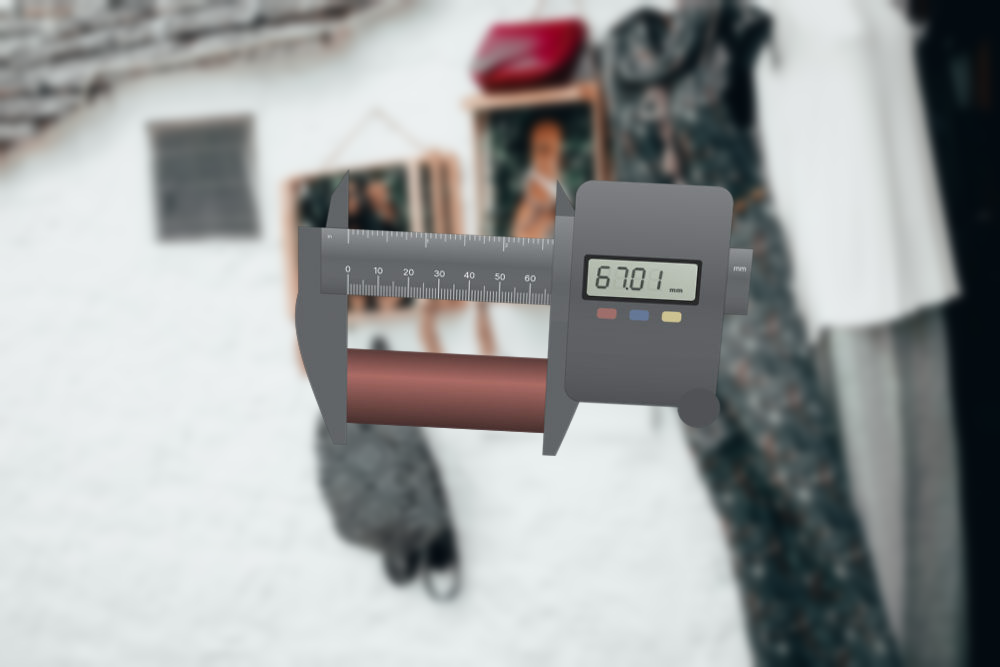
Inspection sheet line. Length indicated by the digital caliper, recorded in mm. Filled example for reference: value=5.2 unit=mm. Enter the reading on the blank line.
value=67.01 unit=mm
